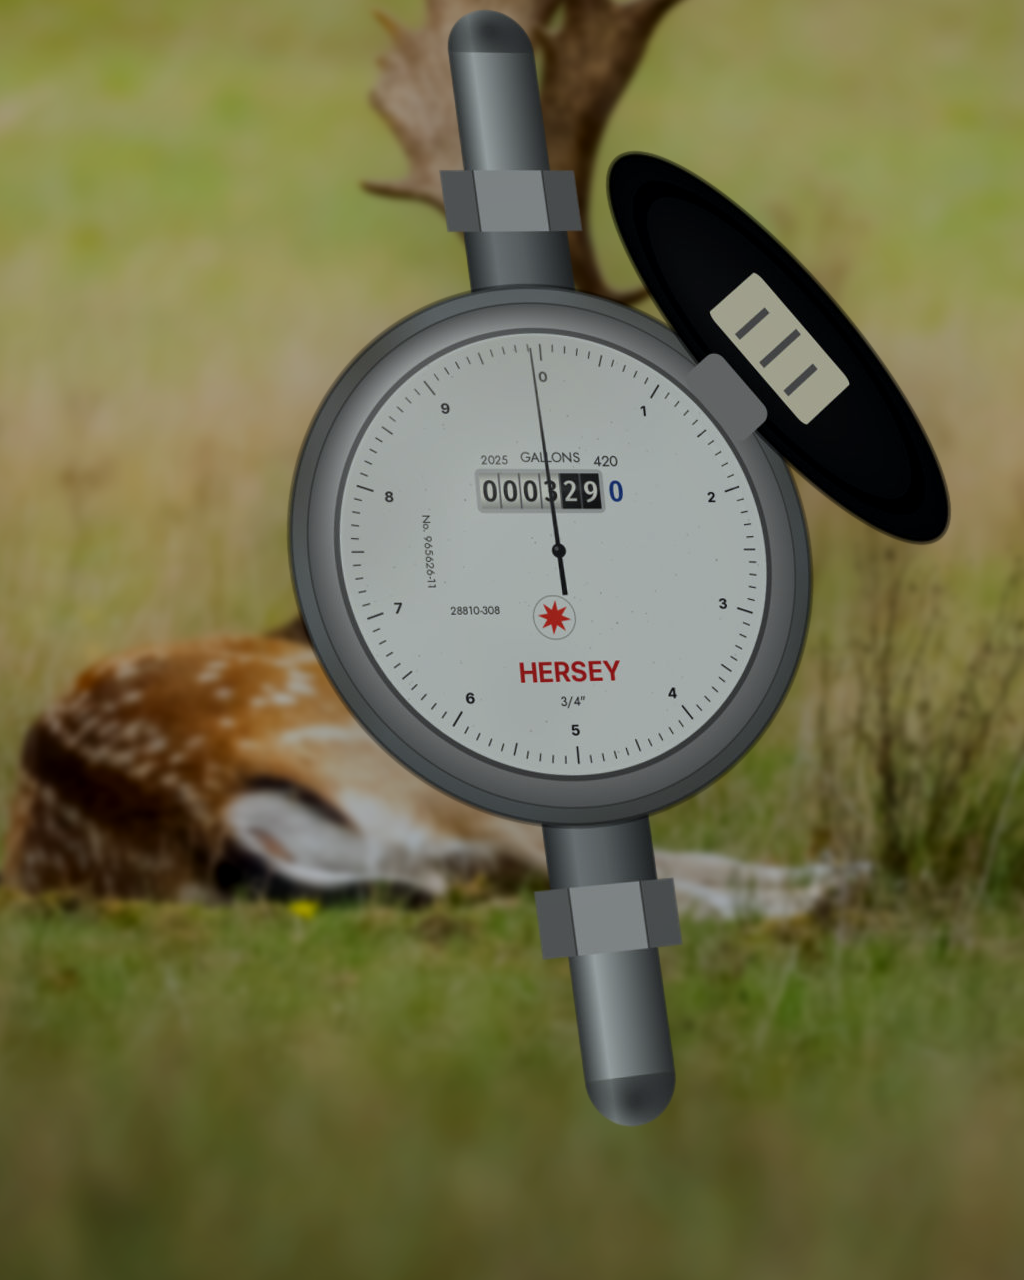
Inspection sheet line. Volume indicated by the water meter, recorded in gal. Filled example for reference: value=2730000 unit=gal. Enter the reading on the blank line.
value=3289.9 unit=gal
